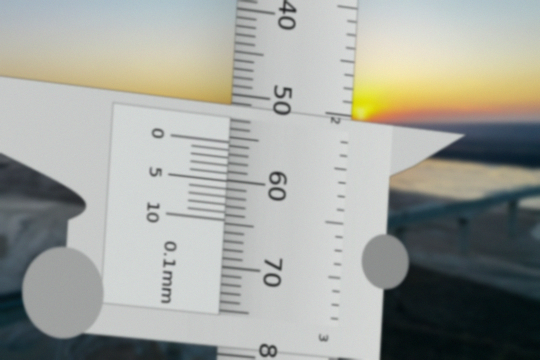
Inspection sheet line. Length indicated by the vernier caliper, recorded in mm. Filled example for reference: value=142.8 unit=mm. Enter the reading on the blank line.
value=55.6 unit=mm
